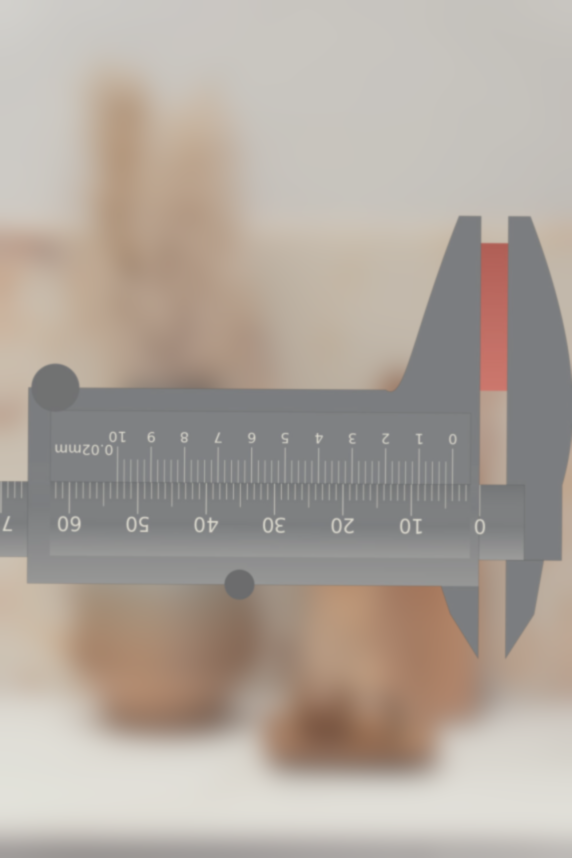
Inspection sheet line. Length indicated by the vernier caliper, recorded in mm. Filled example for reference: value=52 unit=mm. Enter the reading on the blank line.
value=4.0 unit=mm
